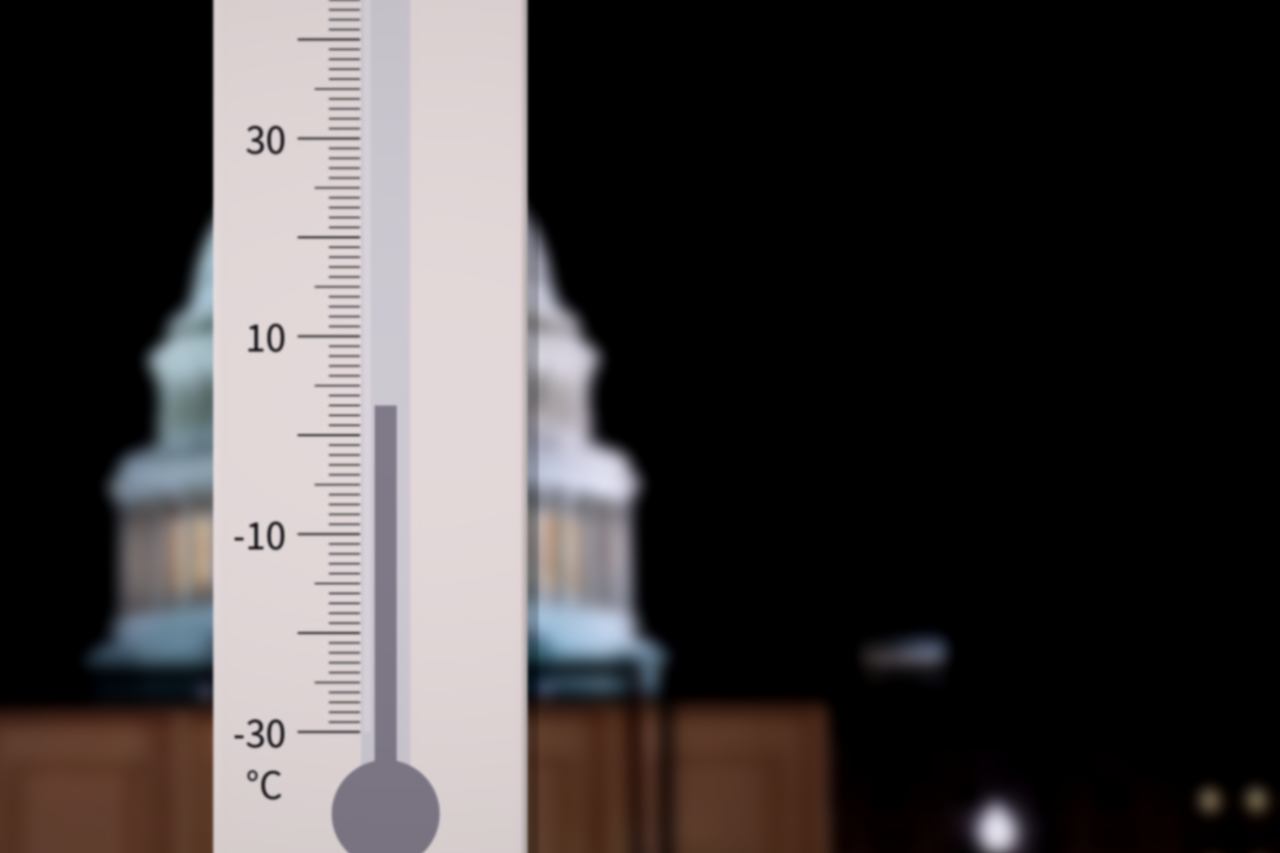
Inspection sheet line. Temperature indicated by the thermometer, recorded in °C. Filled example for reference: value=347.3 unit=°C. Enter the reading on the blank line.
value=3 unit=°C
